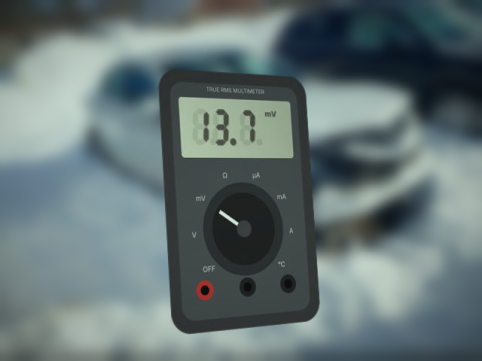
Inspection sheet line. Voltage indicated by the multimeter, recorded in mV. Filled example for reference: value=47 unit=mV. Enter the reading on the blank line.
value=13.7 unit=mV
